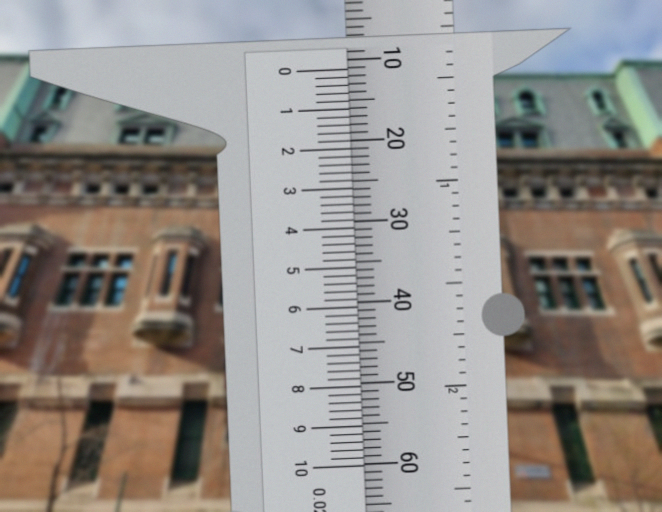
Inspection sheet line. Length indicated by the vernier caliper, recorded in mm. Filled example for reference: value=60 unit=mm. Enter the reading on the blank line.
value=11.2 unit=mm
